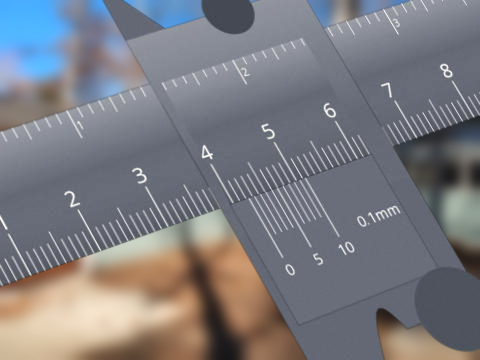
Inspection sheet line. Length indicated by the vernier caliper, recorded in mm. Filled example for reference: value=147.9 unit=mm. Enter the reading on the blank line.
value=42.4 unit=mm
